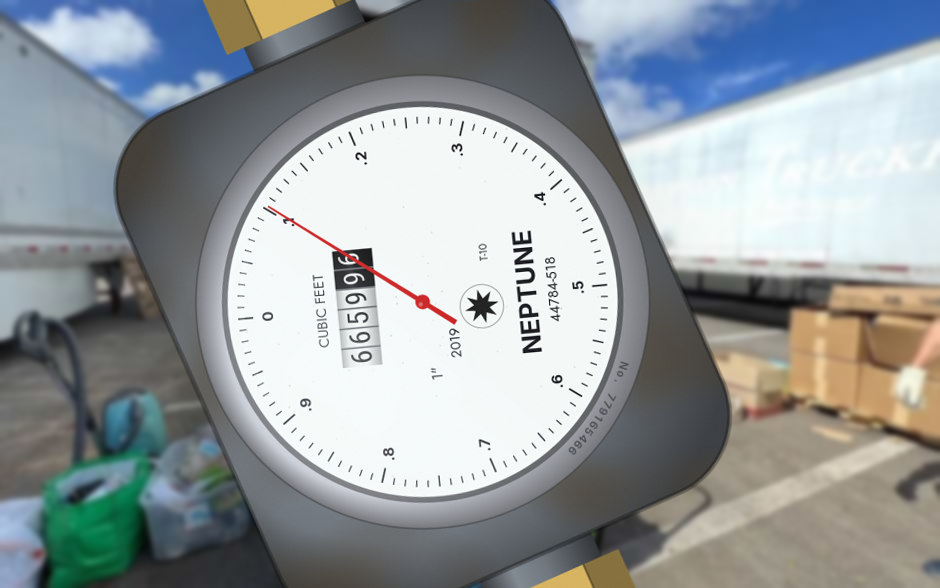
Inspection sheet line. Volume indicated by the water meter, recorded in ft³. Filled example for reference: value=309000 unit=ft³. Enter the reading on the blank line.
value=665996.10 unit=ft³
